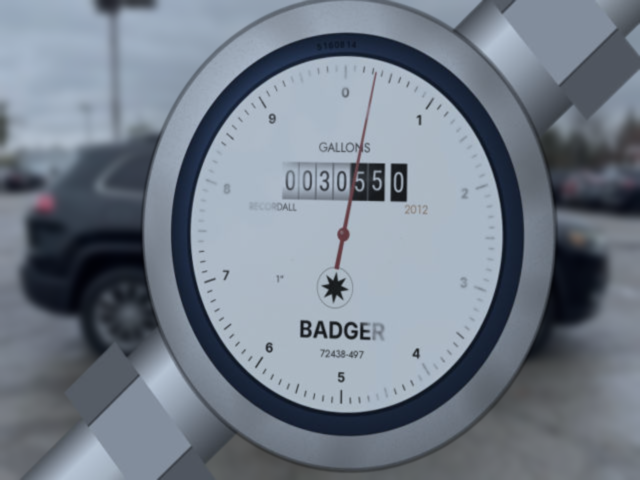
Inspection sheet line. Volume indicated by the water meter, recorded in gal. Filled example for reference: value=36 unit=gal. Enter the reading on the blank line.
value=30550.3 unit=gal
